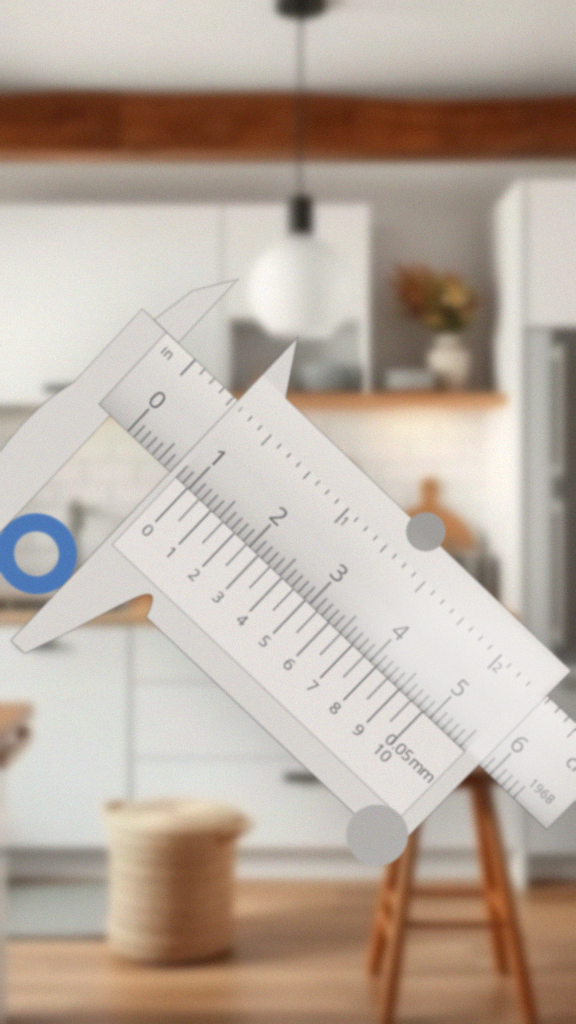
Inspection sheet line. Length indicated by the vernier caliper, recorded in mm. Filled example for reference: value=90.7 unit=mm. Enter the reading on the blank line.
value=9.8 unit=mm
